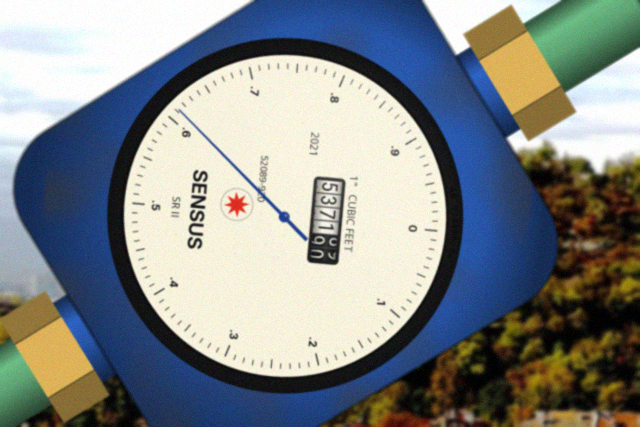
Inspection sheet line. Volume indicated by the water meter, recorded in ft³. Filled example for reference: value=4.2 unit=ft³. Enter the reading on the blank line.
value=537189.61 unit=ft³
